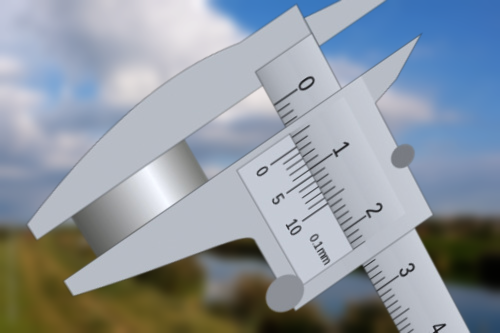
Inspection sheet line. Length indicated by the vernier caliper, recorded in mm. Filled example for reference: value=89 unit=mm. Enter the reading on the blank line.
value=6.4 unit=mm
